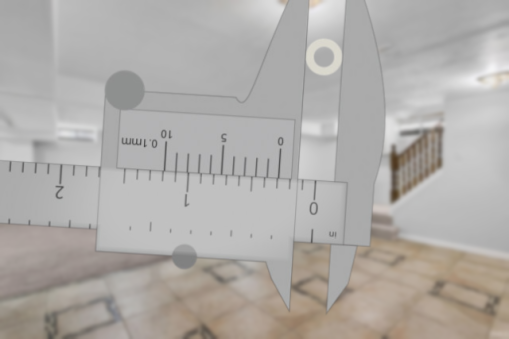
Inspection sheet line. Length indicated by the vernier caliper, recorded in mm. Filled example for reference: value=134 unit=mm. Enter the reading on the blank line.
value=2.9 unit=mm
